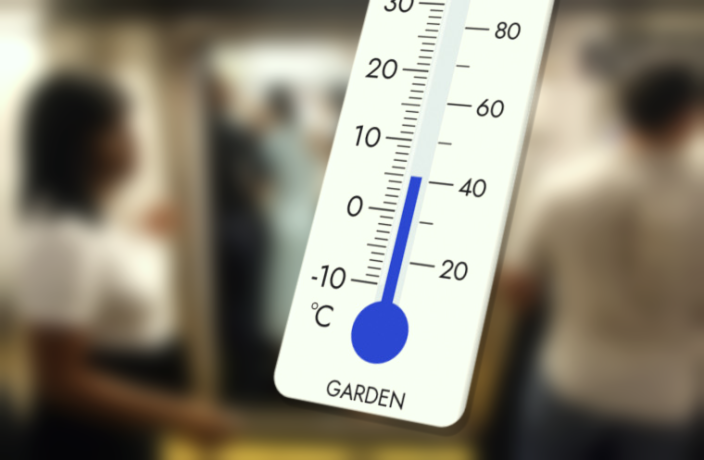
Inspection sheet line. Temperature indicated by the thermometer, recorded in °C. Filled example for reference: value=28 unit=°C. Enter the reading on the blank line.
value=5 unit=°C
